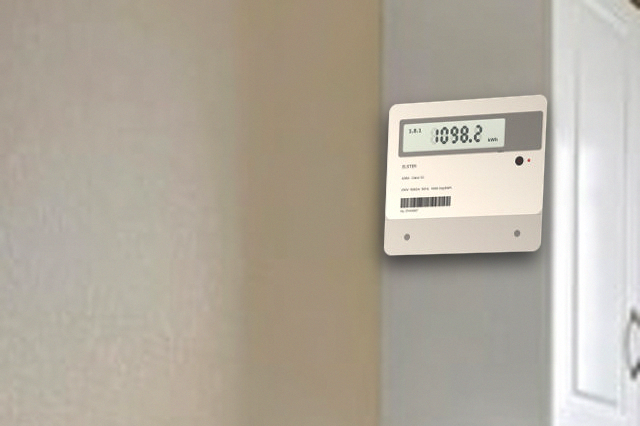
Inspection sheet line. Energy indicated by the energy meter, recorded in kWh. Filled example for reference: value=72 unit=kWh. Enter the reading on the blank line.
value=1098.2 unit=kWh
